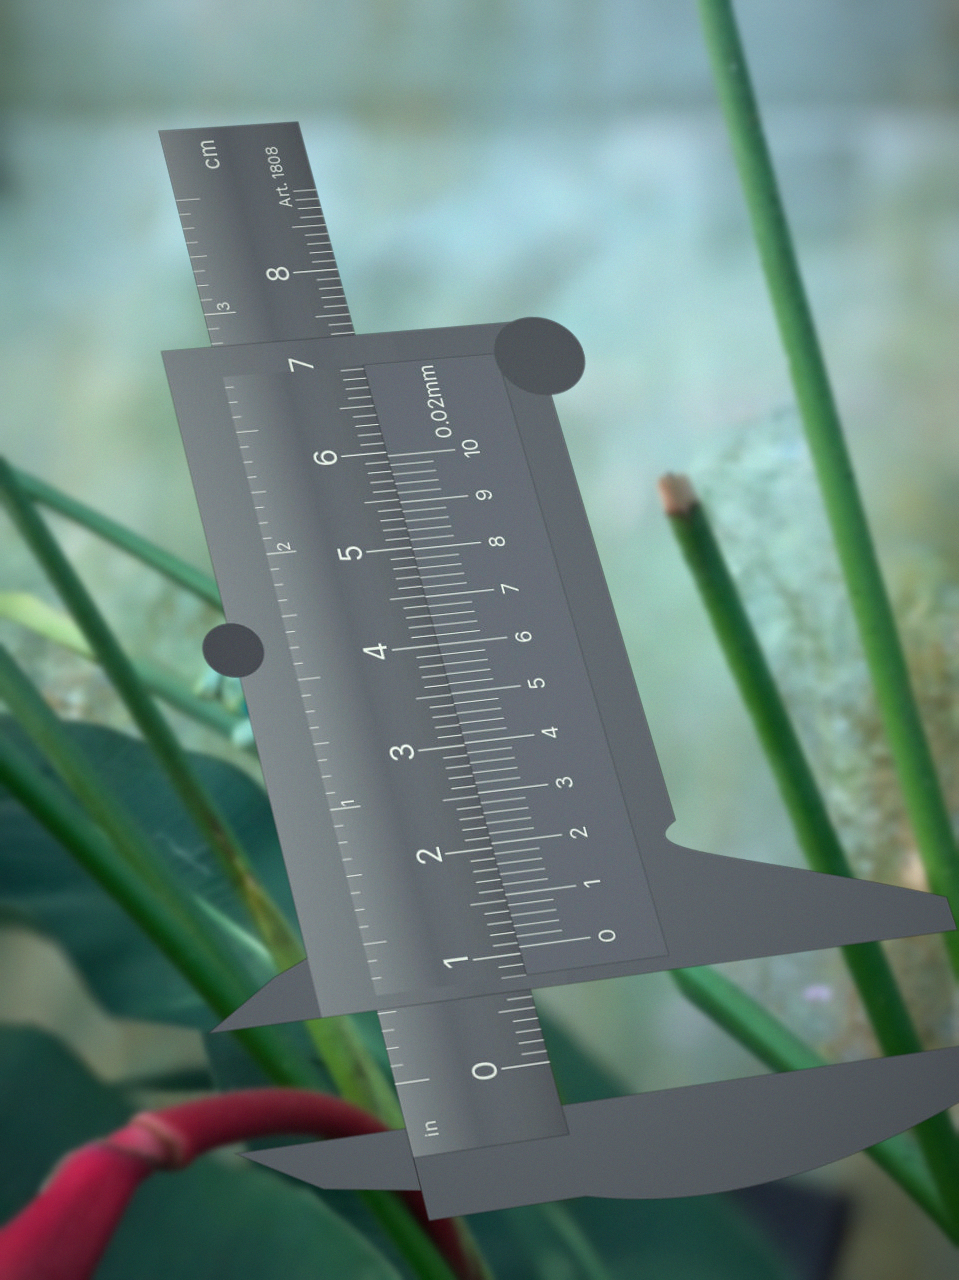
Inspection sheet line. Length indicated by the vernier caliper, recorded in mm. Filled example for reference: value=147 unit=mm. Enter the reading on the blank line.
value=10.6 unit=mm
